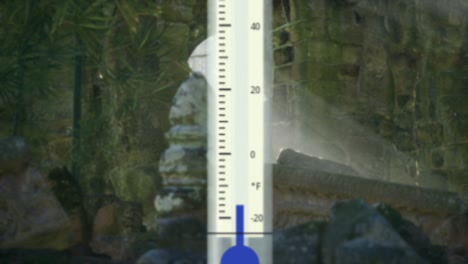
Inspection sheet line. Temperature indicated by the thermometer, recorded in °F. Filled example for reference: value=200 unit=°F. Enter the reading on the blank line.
value=-16 unit=°F
